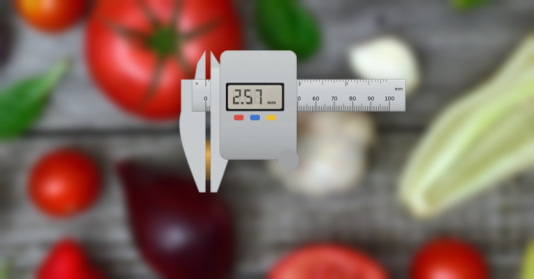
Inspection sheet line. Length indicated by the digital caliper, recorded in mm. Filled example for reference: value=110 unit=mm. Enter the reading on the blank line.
value=2.57 unit=mm
